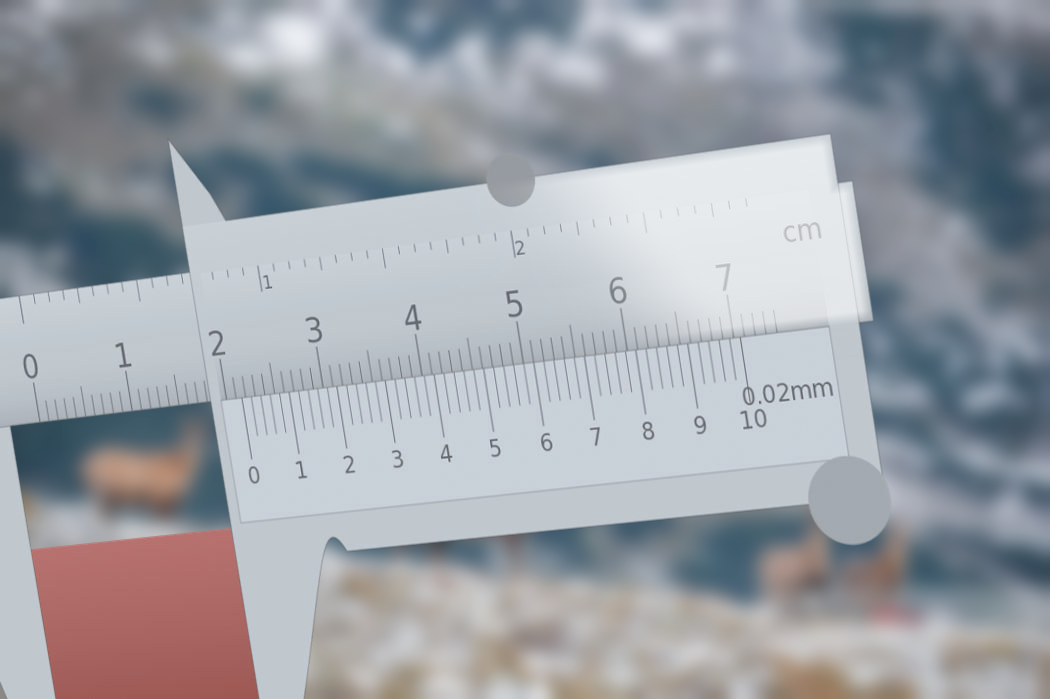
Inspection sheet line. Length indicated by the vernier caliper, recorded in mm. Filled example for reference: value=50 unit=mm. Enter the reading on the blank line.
value=21.6 unit=mm
